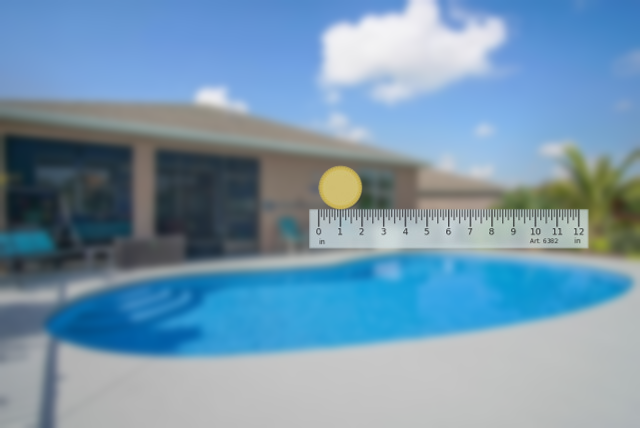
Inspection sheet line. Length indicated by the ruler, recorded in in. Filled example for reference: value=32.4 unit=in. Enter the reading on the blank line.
value=2 unit=in
